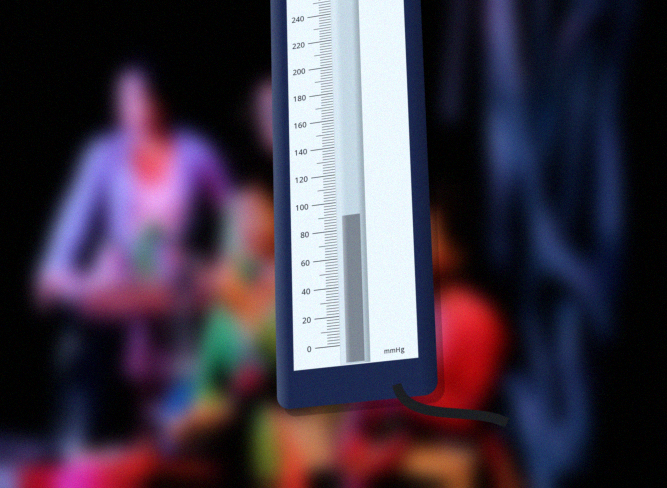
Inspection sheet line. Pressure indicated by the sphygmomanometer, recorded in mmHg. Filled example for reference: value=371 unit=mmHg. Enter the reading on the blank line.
value=90 unit=mmHg
